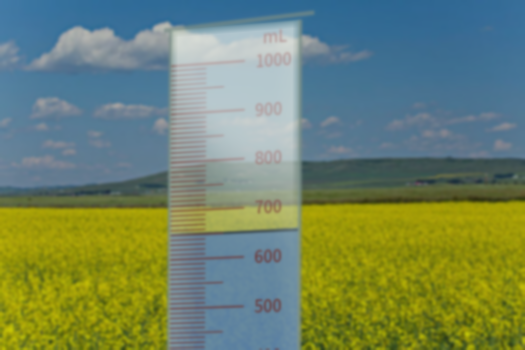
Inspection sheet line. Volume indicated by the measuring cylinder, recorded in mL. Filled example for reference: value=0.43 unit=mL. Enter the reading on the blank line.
value=650 unit=mL
